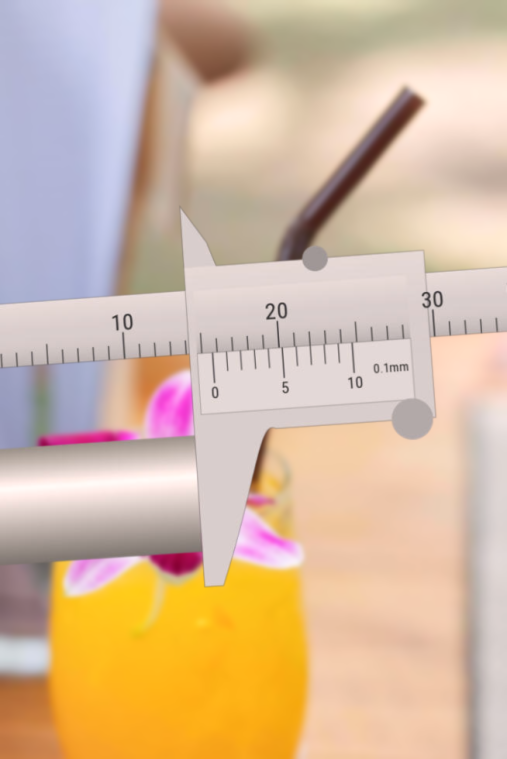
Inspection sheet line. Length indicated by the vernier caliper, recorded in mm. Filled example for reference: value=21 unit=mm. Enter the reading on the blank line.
value=15.7 unit=mm
